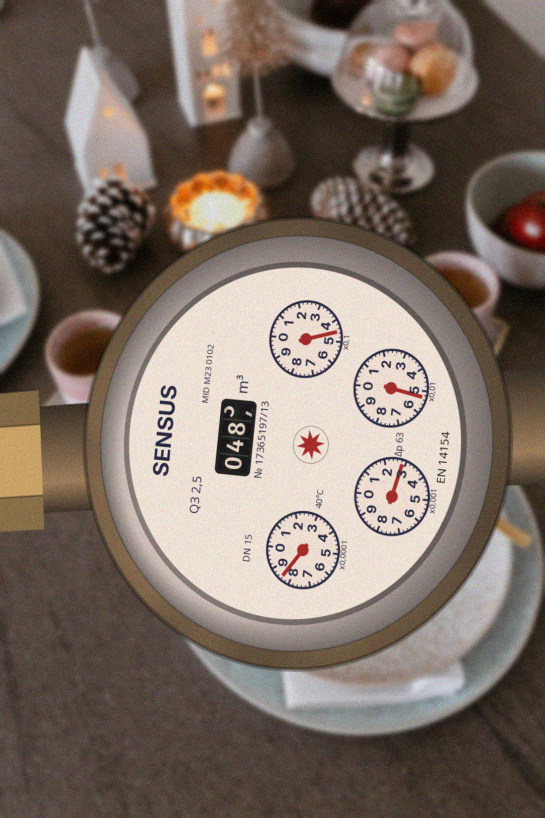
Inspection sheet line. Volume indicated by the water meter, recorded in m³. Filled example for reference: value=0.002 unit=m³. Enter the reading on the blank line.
value=483.4528 unit=m³
